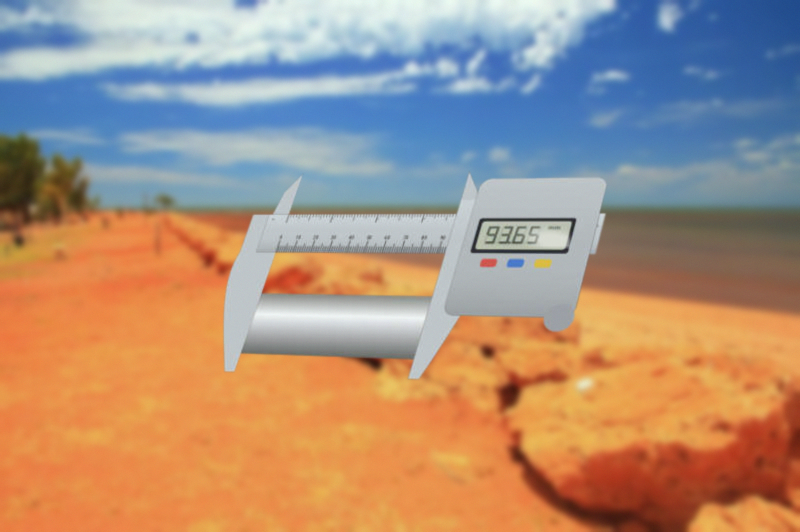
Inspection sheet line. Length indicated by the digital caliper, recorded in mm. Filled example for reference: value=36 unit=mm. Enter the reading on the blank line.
value=93.65 unit=mm
